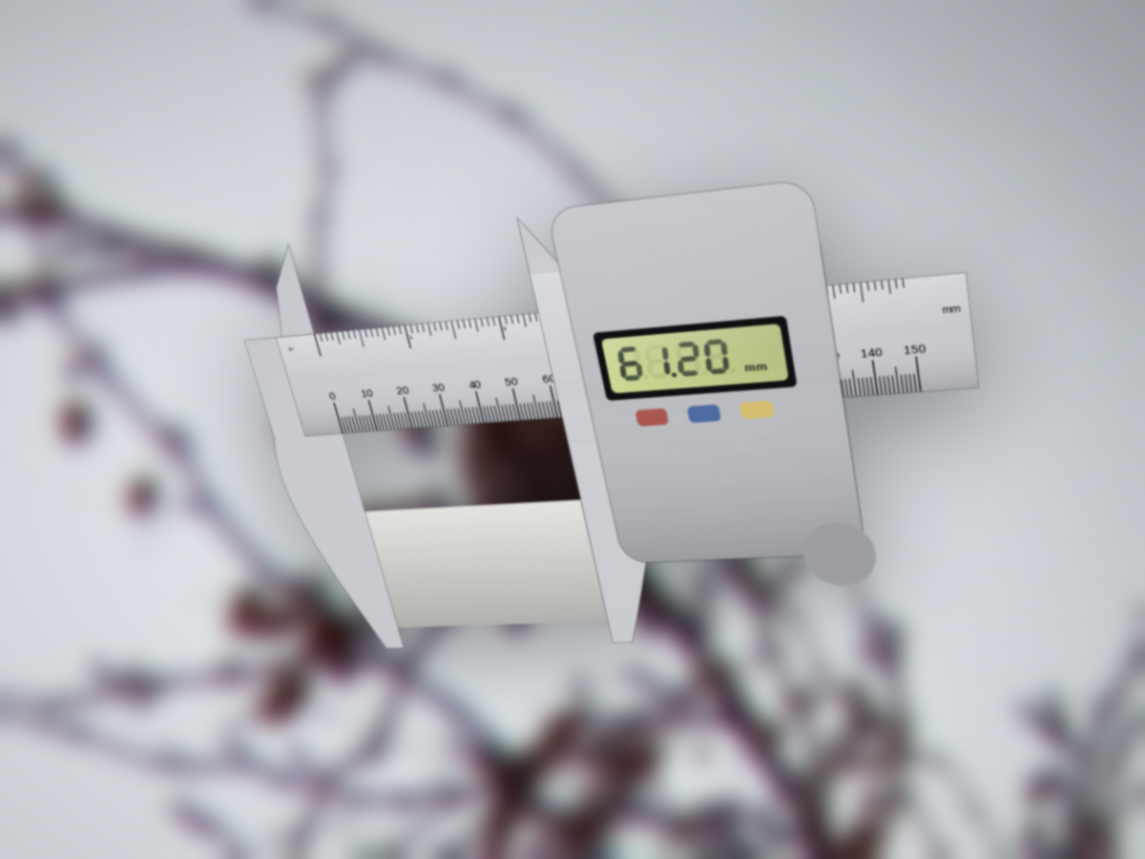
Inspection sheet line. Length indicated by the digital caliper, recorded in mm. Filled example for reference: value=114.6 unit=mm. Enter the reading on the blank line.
value=61.20 unit=mm
